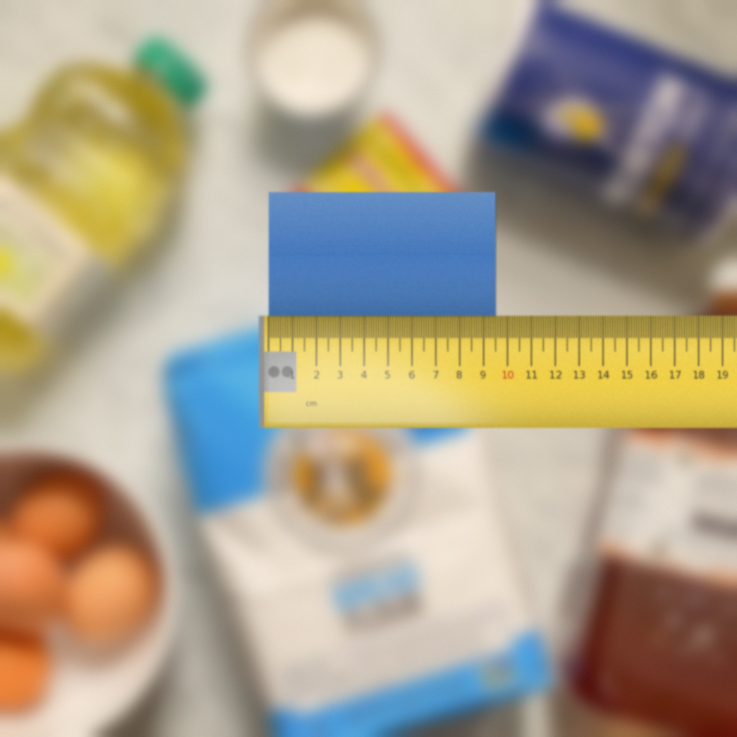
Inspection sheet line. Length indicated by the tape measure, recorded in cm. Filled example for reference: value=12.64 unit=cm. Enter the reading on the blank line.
value=9.5 unit=cm
